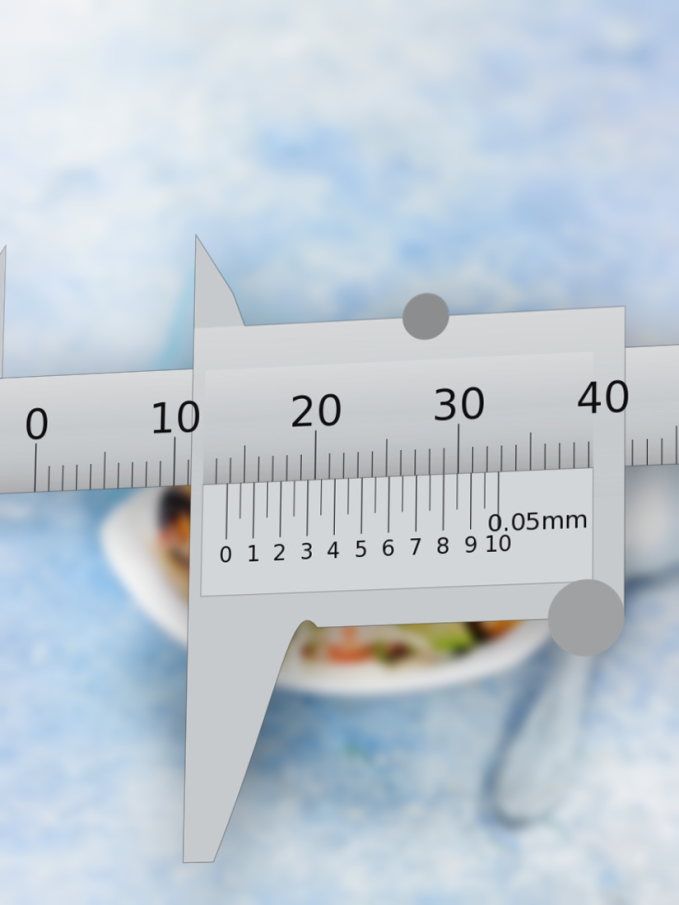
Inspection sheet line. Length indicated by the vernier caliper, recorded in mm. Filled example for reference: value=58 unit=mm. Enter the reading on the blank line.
value=13.8 unit=mm
